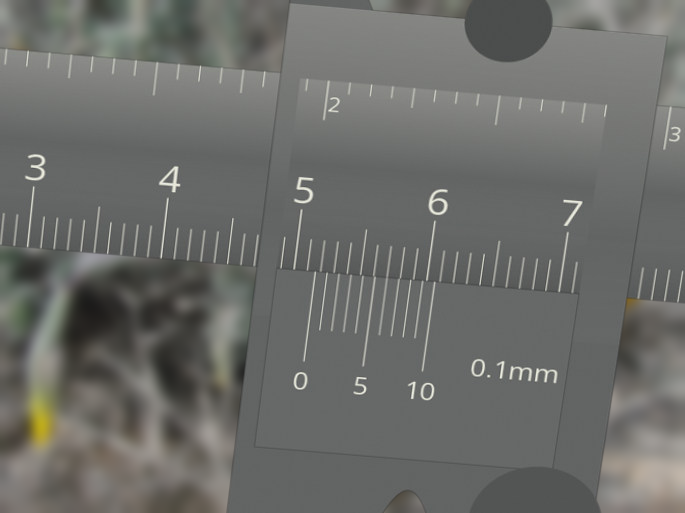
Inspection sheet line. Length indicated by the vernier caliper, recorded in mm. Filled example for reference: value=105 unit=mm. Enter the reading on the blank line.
value=51.6 unit=mm
